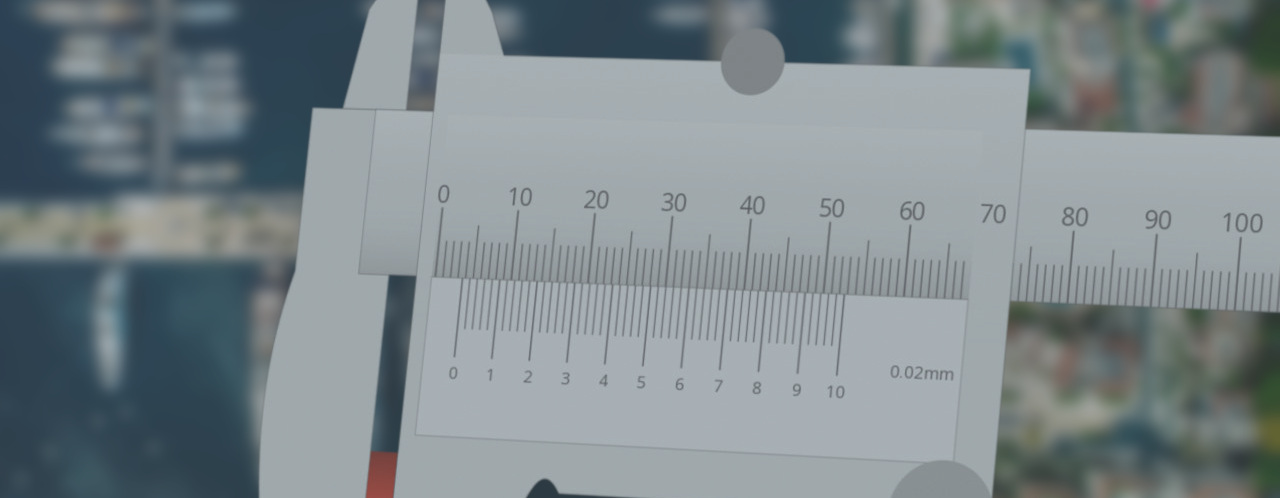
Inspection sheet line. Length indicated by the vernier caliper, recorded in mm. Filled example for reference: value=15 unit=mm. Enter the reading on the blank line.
value=3.6 unit=mm
